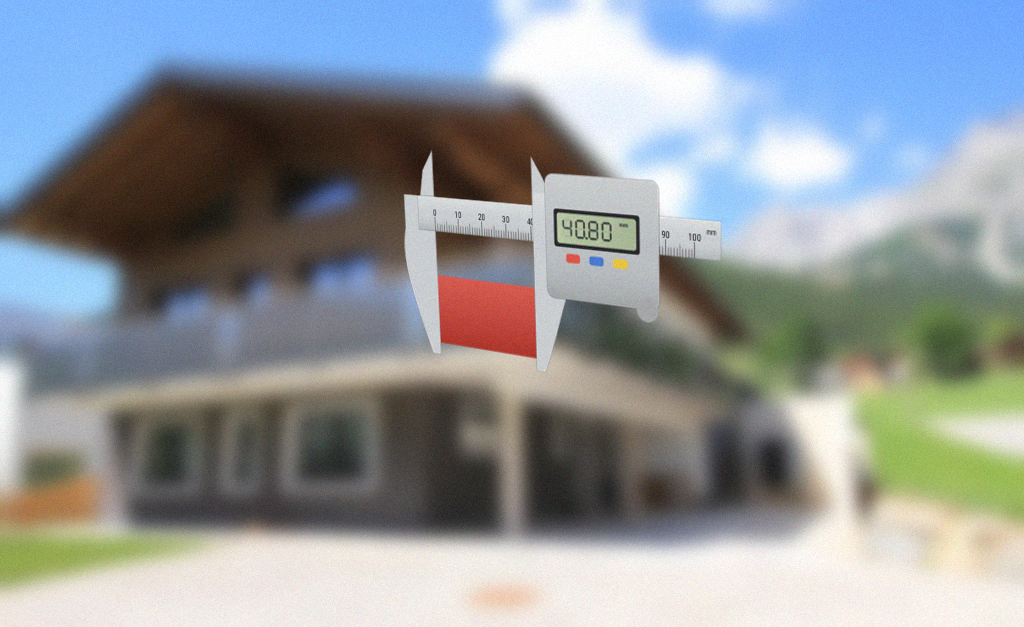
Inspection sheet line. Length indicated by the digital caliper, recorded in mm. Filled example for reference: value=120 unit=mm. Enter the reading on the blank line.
value=40.80 unit=mm
